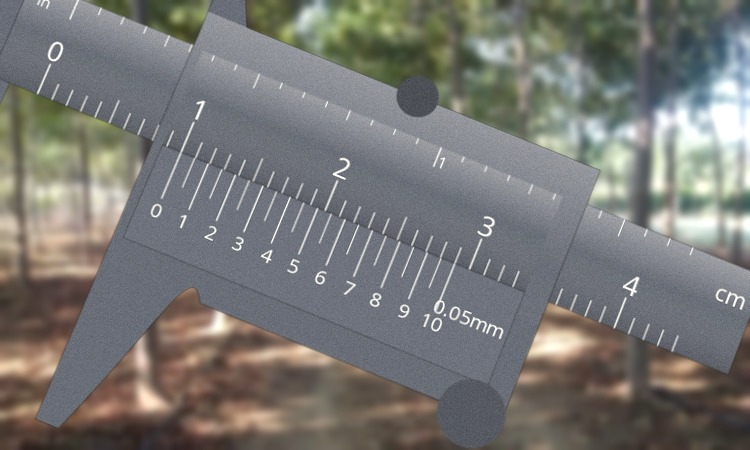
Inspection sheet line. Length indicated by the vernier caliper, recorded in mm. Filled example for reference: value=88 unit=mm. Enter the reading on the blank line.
value=10.0 unit=mm
